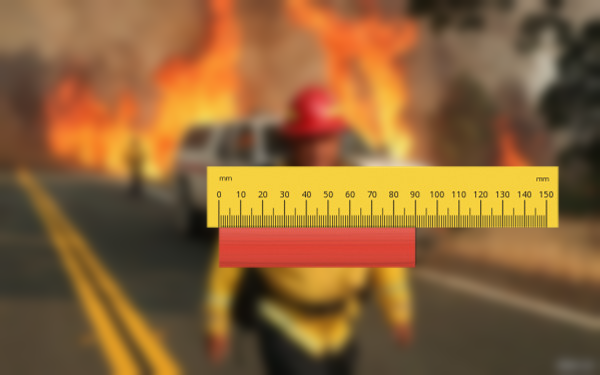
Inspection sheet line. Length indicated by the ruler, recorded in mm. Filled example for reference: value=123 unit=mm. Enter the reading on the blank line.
value=90 unit=mm
